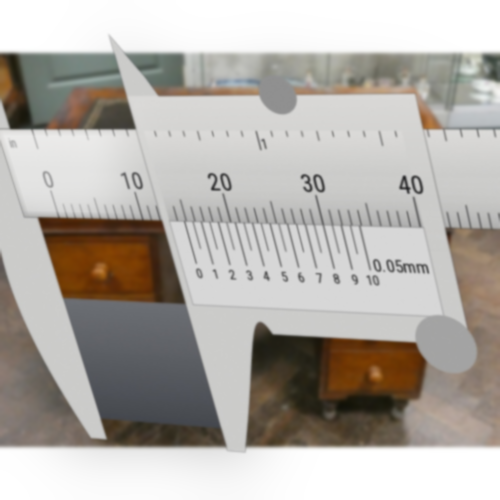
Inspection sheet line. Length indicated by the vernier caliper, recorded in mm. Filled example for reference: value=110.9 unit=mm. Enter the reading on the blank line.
value=14.8 unit=mm
